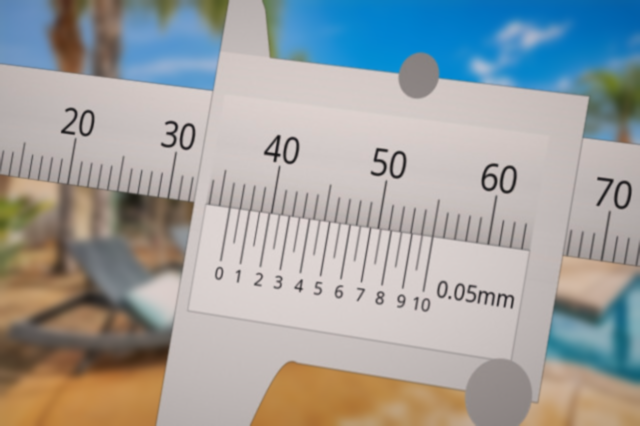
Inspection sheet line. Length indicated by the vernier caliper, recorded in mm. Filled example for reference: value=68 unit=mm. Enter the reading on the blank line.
value=36.0 unit=mm
